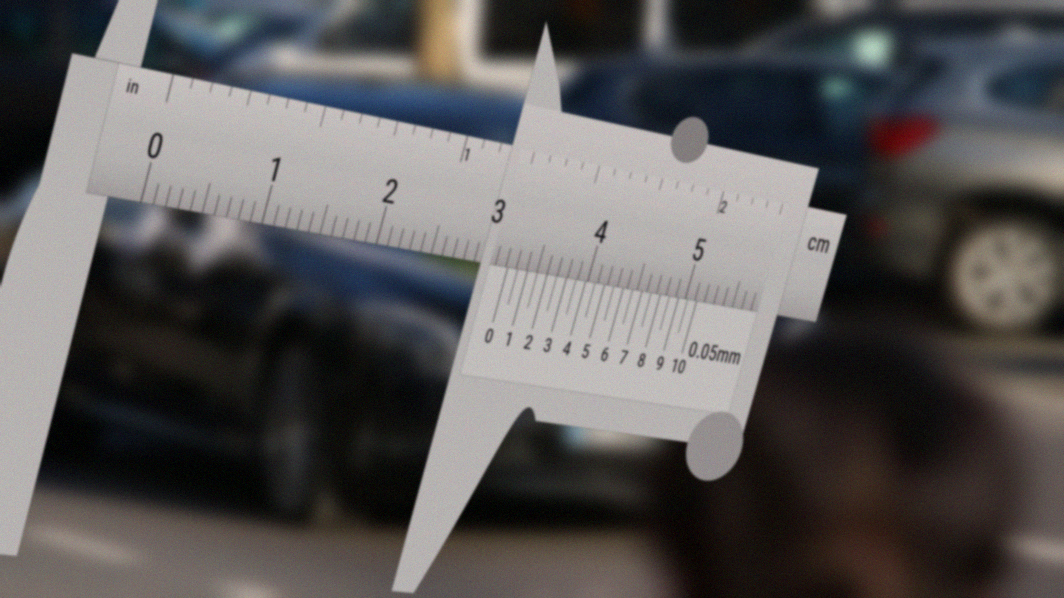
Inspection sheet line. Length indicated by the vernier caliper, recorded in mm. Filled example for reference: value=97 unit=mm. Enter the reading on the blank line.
value=32.2 unit=mm
